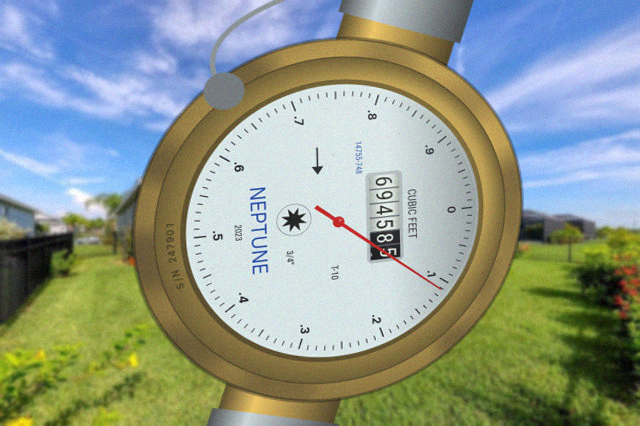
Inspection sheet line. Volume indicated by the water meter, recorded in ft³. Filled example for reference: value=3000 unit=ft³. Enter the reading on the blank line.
value=694585.11 unit=ft³
